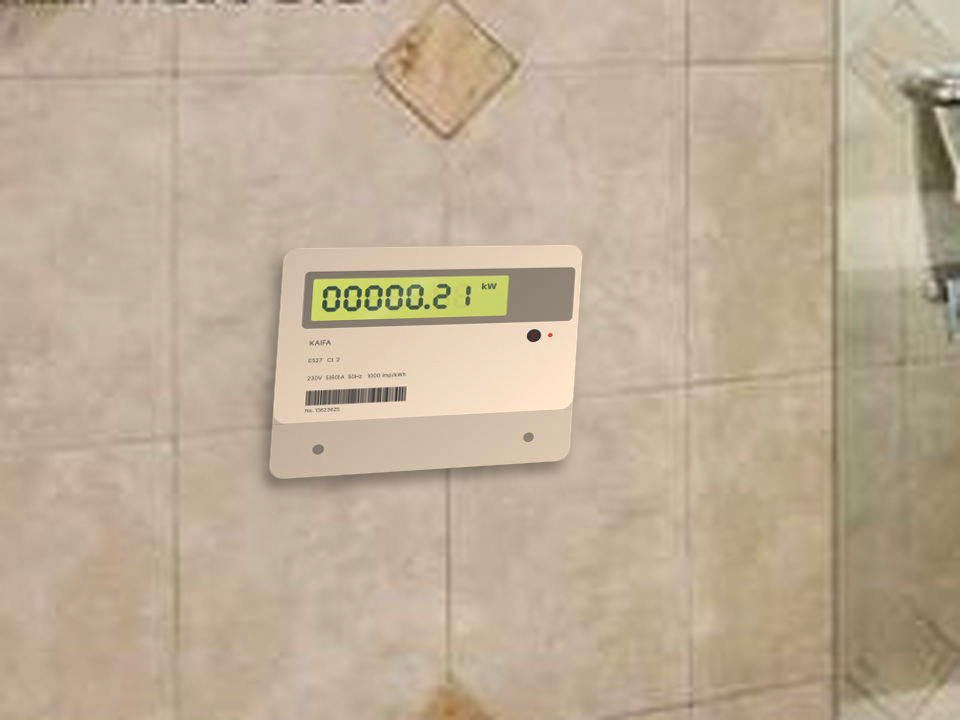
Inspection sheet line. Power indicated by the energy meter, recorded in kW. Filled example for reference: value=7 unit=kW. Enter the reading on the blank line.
value=0.21 unit=kW
